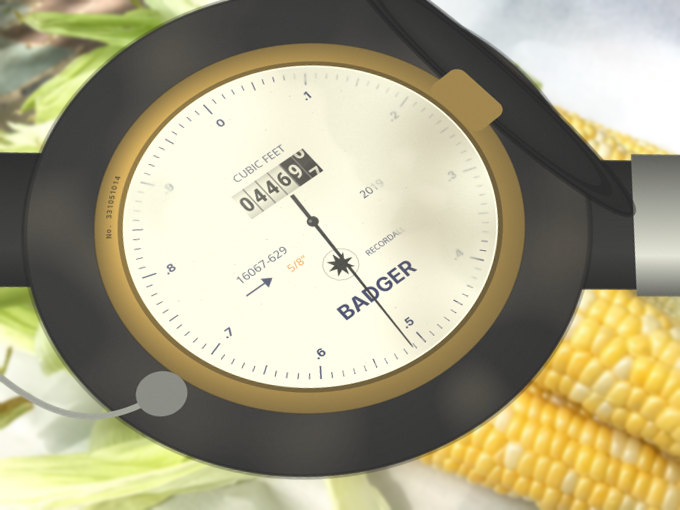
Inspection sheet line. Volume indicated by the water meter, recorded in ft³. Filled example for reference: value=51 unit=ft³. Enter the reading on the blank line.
value=44696.51 unit=ft³
